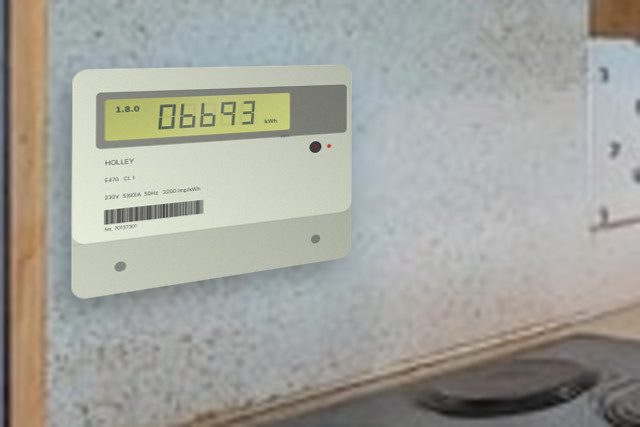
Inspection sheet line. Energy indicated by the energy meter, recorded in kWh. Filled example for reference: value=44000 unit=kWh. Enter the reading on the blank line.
value=6693 unit=kWh
